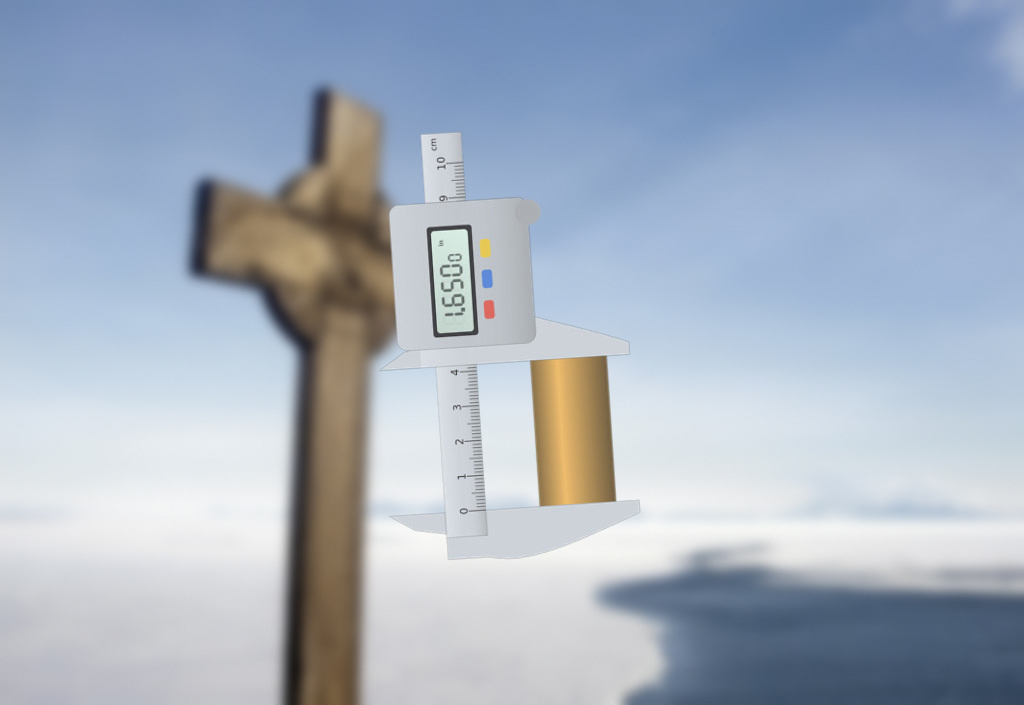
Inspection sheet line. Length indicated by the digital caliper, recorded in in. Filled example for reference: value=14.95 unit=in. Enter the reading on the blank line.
value=1.6500 unit=in
